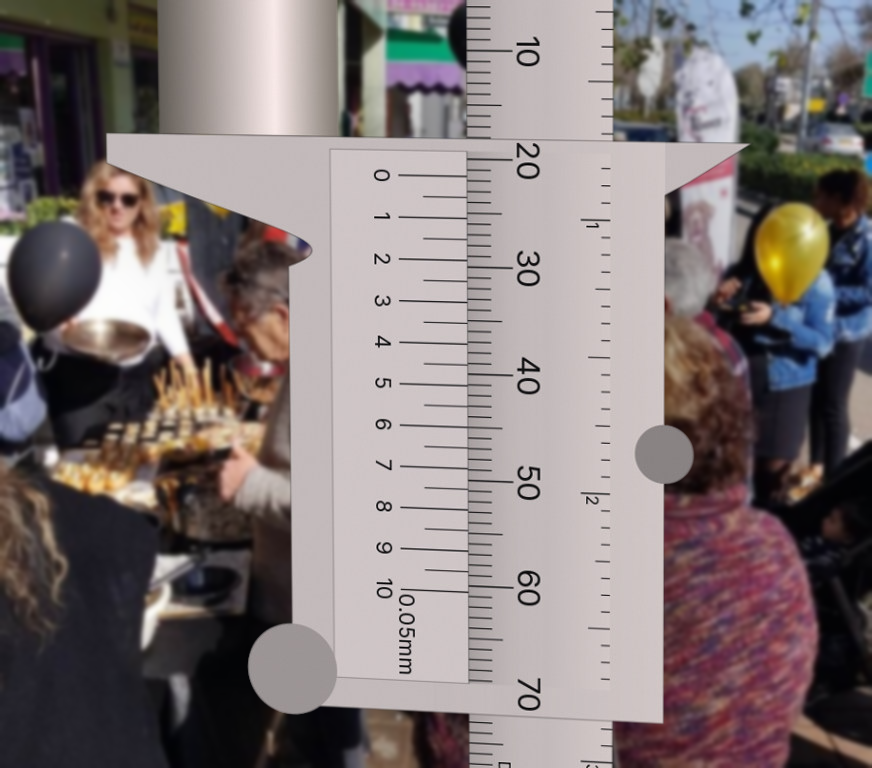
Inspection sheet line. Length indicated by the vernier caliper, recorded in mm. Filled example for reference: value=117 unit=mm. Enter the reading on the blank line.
value=21.6 unit=mm
